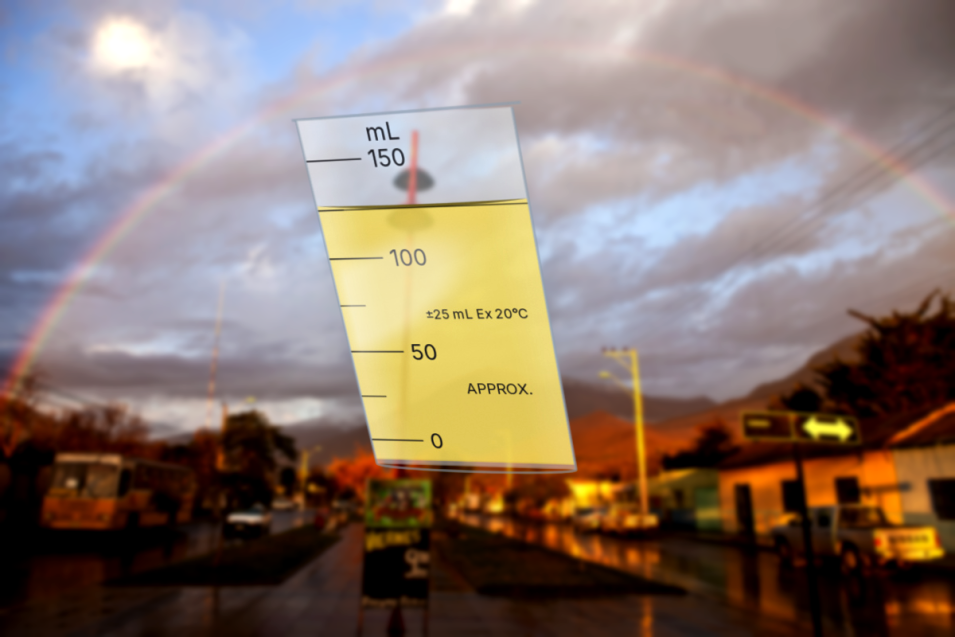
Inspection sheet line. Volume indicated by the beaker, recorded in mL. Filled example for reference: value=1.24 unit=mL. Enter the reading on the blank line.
value=125 unit=mL
